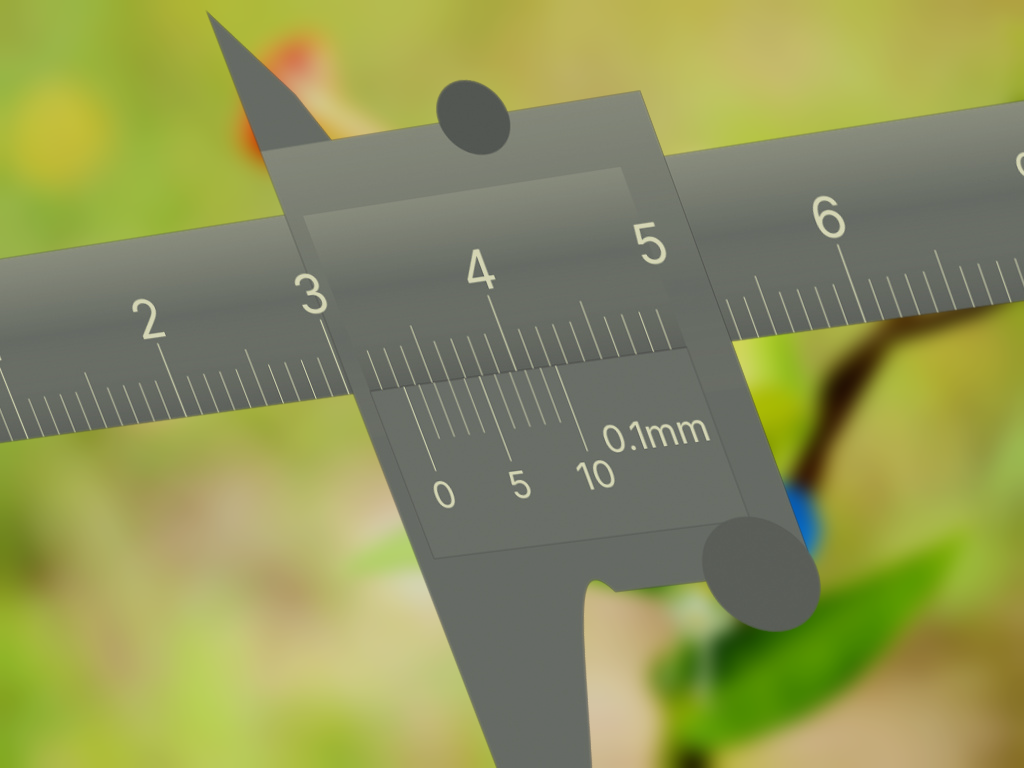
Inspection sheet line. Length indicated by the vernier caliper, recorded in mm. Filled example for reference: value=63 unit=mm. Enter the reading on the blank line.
value=33.3 unit=mm
